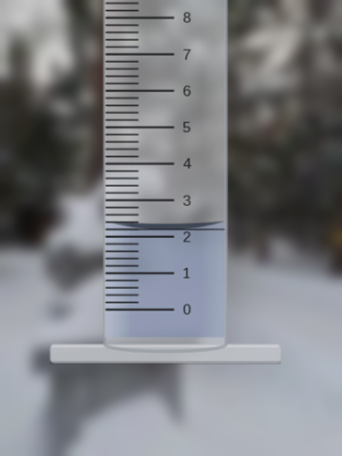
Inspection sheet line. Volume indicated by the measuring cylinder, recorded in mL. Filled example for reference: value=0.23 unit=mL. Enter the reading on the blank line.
value=2.2 unit=mL
